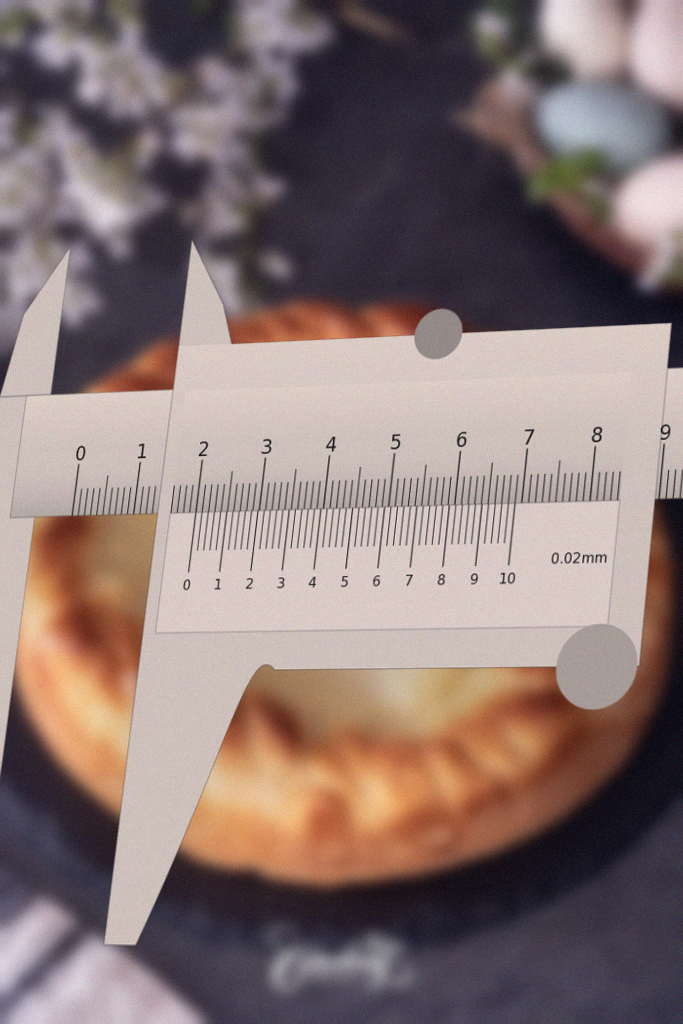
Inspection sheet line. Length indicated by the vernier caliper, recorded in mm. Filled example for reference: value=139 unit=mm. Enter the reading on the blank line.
value=20.0 unit=mm
